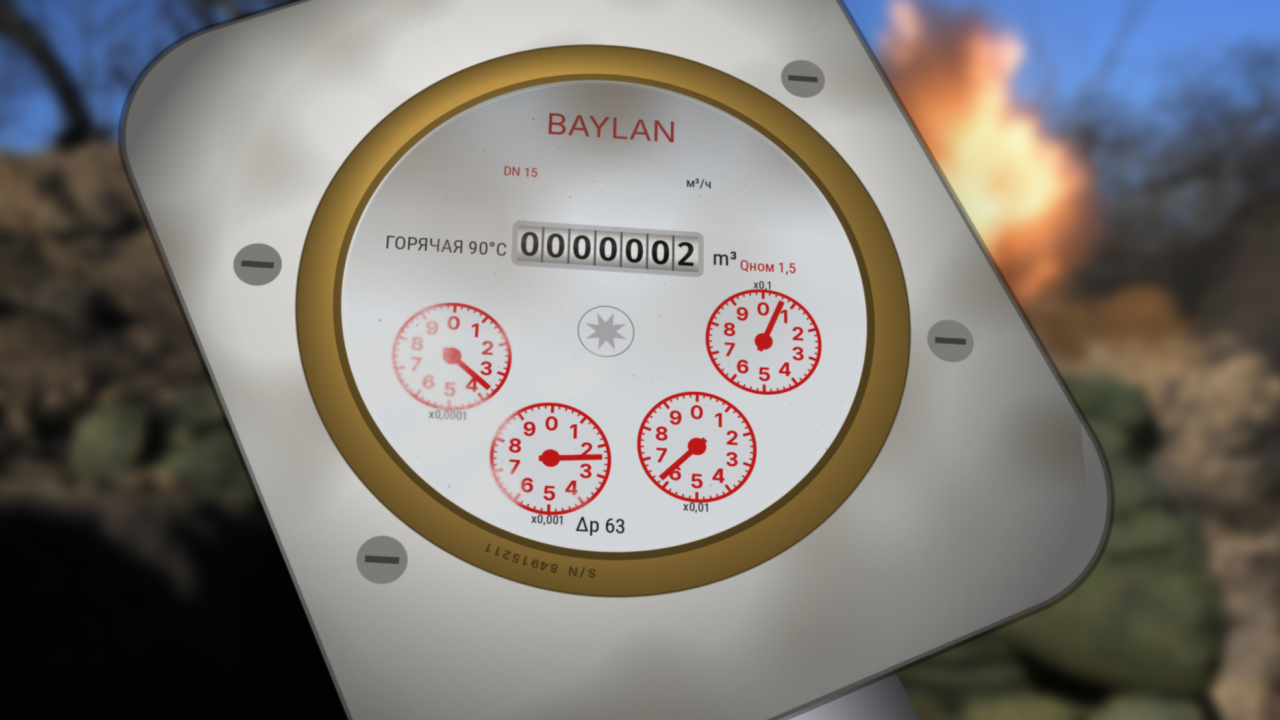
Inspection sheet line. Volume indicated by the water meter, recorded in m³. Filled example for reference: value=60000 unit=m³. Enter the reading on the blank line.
value=2.0623 unit=m³
